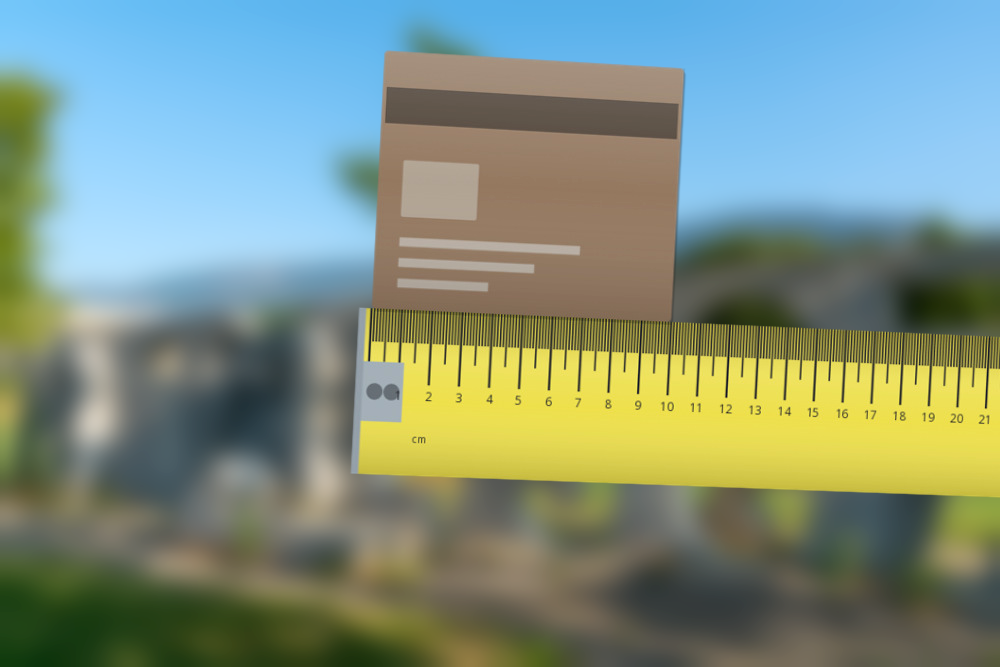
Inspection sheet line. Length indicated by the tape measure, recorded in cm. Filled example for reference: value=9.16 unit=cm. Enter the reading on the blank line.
value=10 unit=cm
